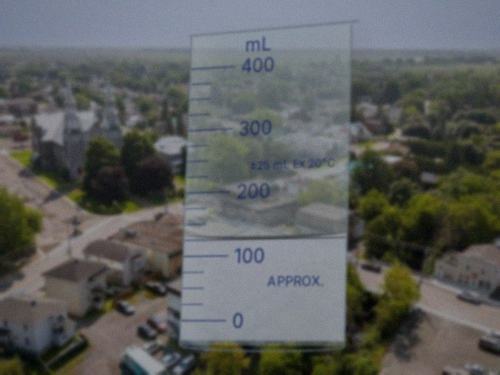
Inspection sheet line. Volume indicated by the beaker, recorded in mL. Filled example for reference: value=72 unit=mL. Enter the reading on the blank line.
value=125 unit=mL
